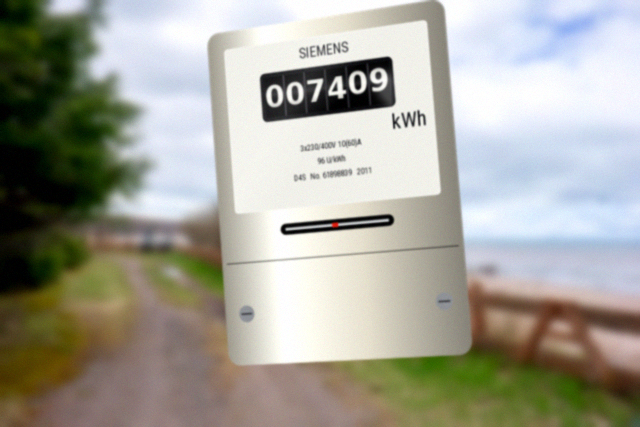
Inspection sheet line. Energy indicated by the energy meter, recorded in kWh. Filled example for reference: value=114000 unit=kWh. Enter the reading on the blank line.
value=7409 unit=kWh
